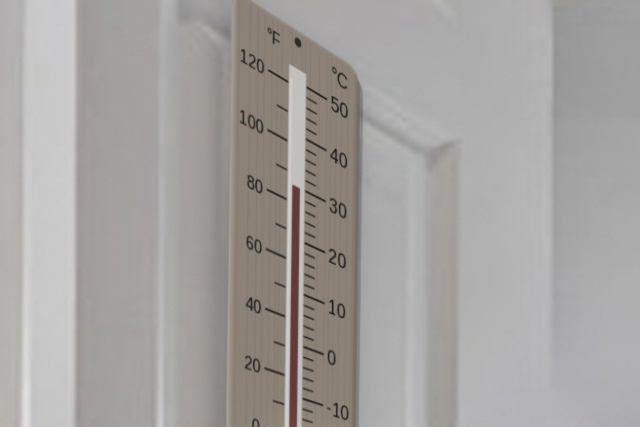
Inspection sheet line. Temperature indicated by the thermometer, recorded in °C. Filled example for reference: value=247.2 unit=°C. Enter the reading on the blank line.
value=30 unit=°C
